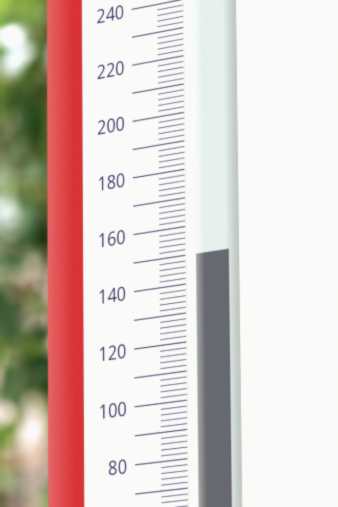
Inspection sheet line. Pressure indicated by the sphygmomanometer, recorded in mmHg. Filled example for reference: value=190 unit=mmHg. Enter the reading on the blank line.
value=150 unit=mmHg
